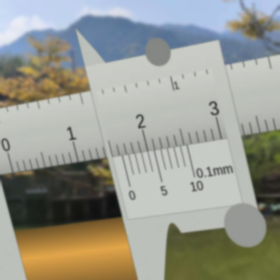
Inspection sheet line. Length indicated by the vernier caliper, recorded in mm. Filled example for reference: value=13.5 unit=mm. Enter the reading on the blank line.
value=16.4 unit=mm
